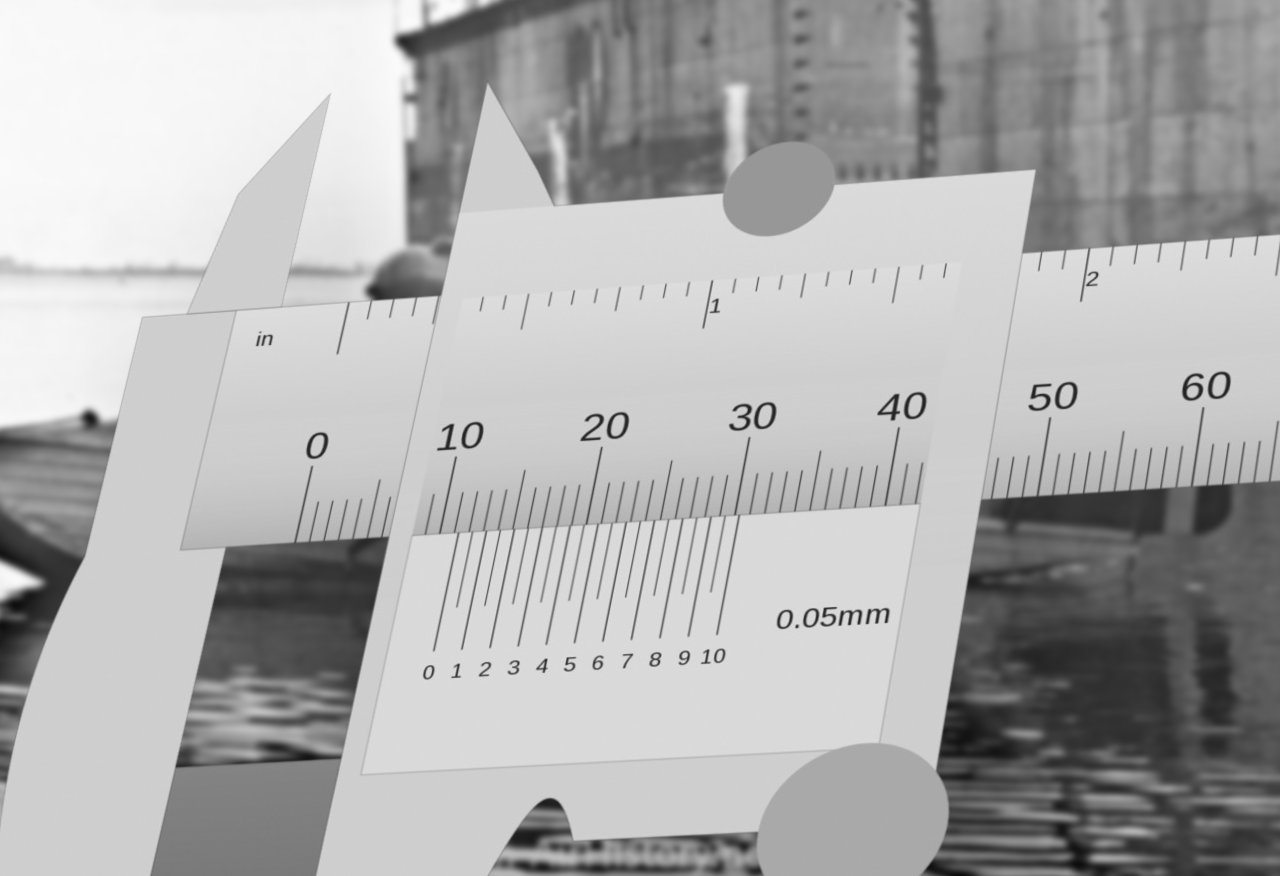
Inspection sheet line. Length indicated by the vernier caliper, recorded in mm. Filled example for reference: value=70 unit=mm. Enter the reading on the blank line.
value=11.3 unit=mm
